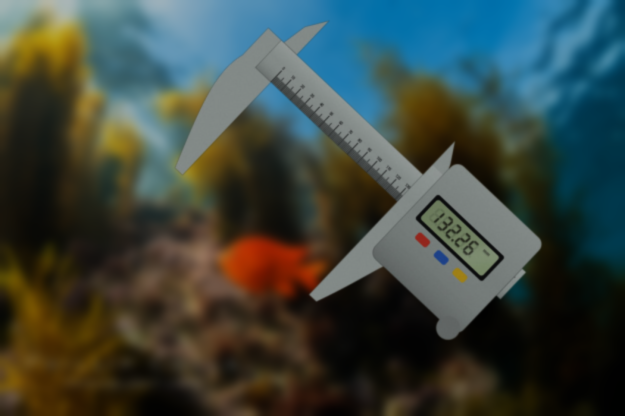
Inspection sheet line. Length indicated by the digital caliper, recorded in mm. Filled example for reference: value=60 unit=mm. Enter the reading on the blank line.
value=132.26 unit=mm
